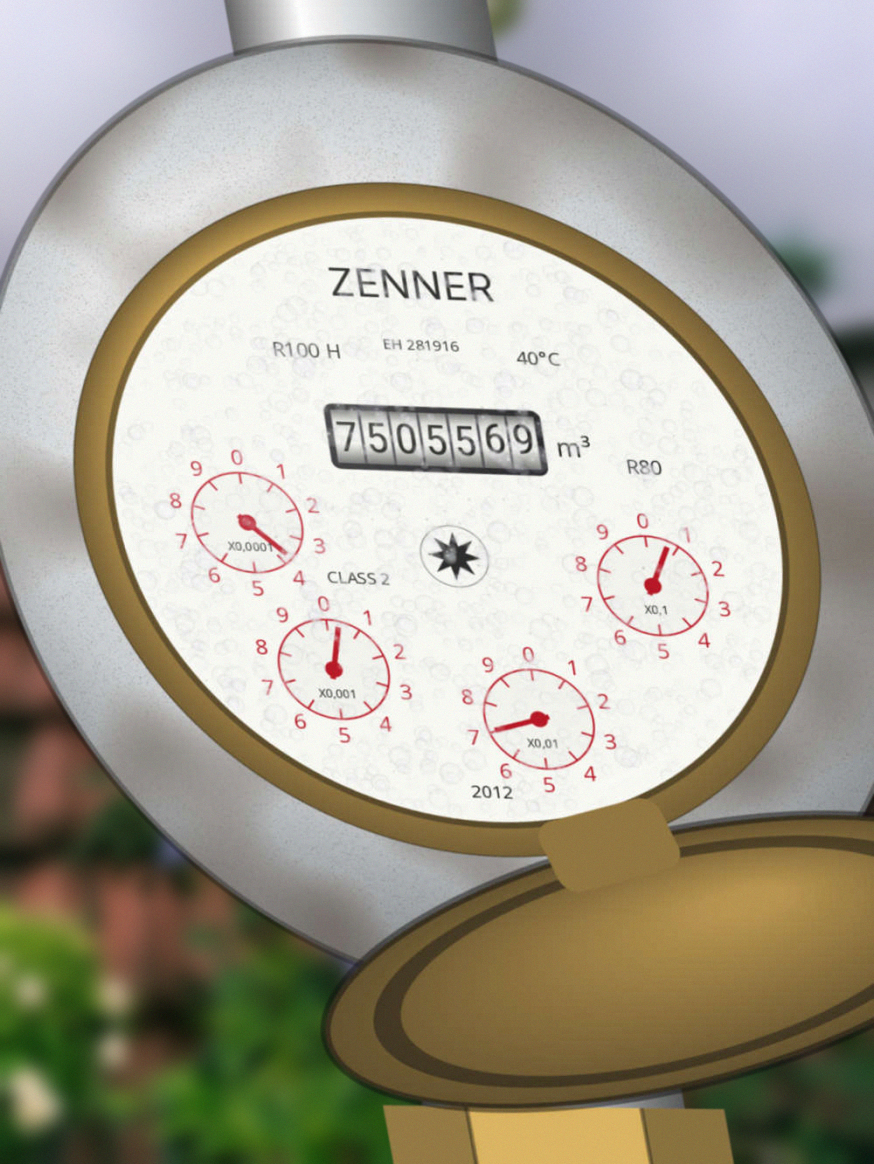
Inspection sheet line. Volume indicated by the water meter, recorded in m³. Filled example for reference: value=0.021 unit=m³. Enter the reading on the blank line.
value=7505569.0703 unit=m³
